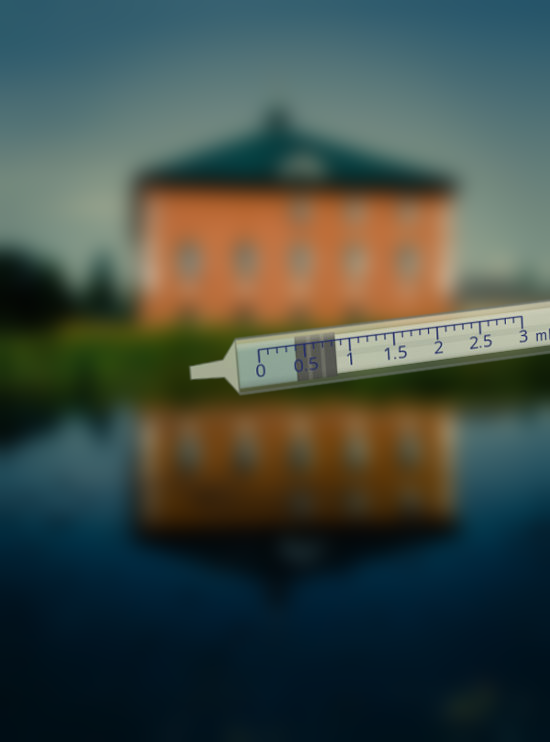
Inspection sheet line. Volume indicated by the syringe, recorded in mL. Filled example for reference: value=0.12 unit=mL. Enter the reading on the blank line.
value=0.4 unit=mL
